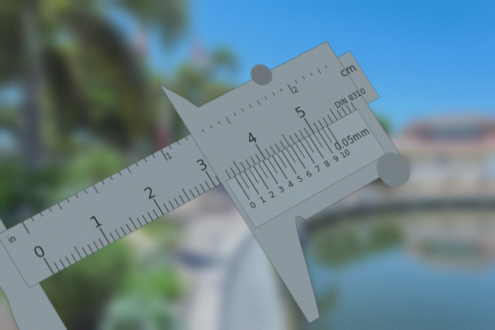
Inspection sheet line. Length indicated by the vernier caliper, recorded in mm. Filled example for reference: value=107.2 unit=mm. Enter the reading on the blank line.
value=33.8 unit=mm
